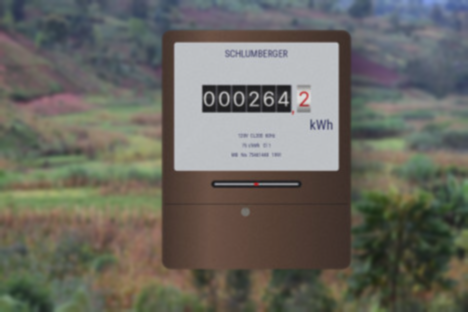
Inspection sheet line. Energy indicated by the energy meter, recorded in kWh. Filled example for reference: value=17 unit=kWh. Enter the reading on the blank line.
value=264.2 unit=kWh
